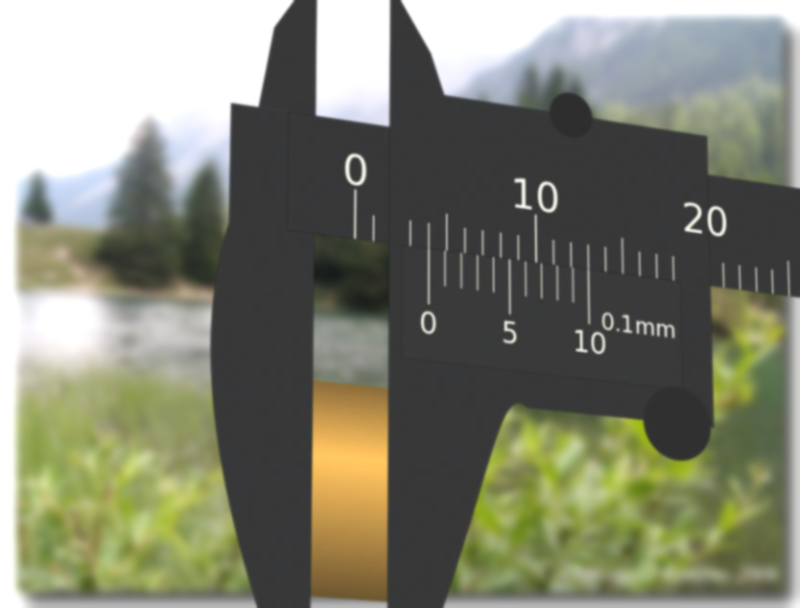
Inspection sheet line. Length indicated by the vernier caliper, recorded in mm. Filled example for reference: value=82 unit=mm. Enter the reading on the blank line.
value=4.0 unit=mm
